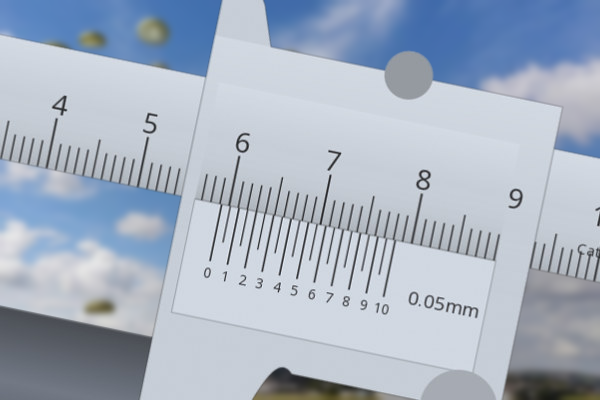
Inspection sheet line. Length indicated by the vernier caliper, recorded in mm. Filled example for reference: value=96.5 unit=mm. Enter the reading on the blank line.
value=59.2 unit=mm
